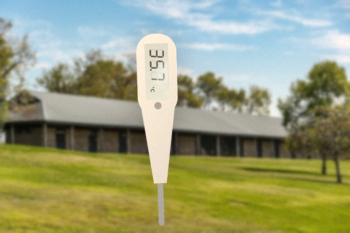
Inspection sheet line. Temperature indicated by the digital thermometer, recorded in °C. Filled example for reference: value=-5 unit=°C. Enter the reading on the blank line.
value=35.7 unit=°C
